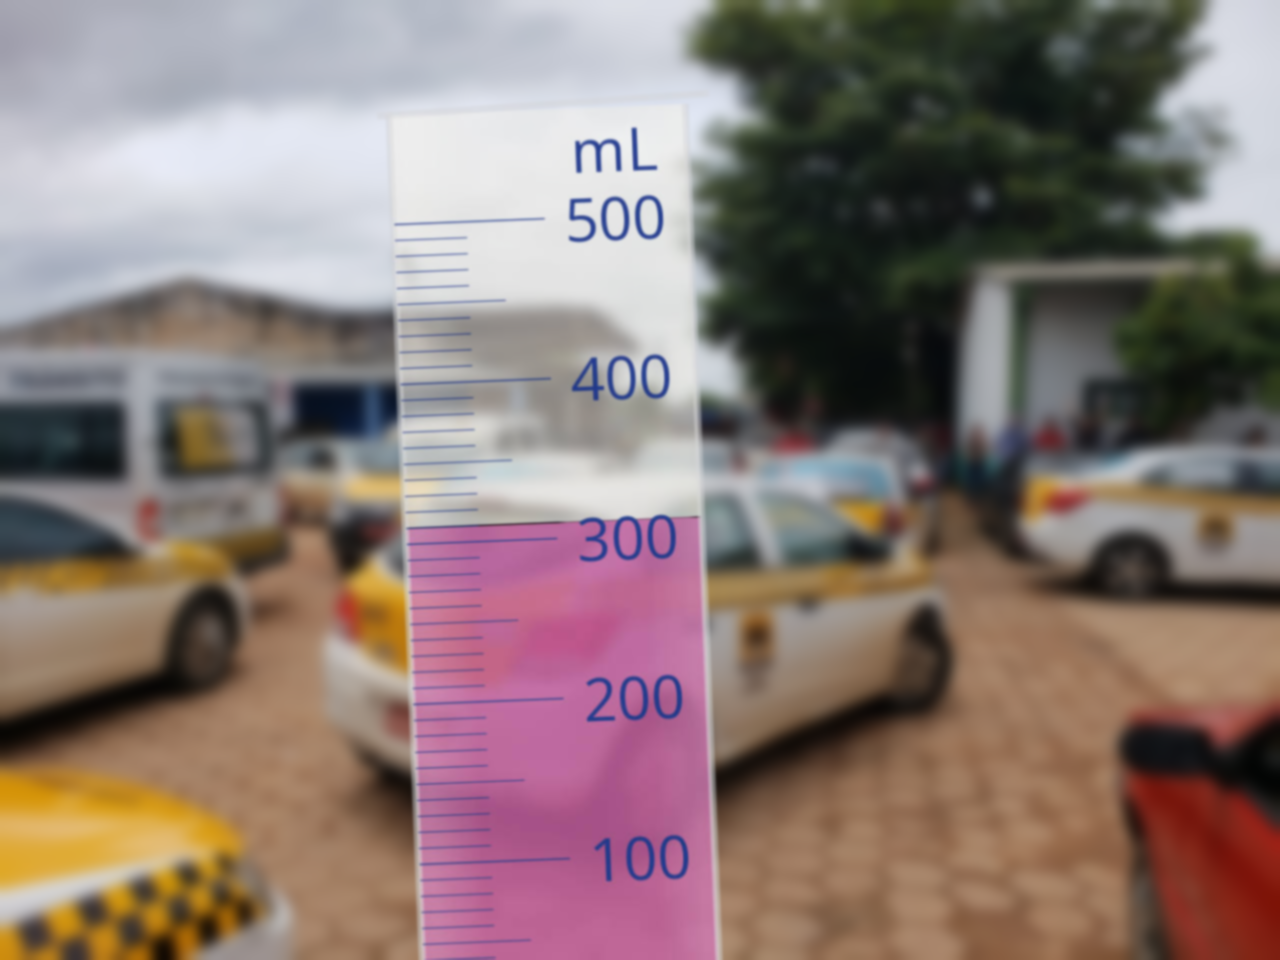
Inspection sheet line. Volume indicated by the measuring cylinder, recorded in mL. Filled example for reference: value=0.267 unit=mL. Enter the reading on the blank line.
value=310 unit=mL
